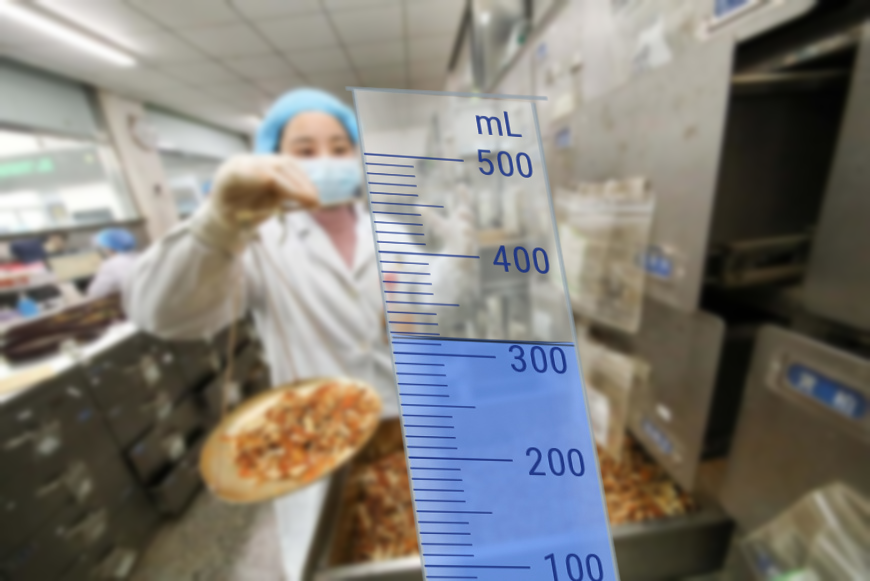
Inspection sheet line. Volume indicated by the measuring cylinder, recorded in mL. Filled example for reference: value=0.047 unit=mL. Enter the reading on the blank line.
value=315 unit=mL
